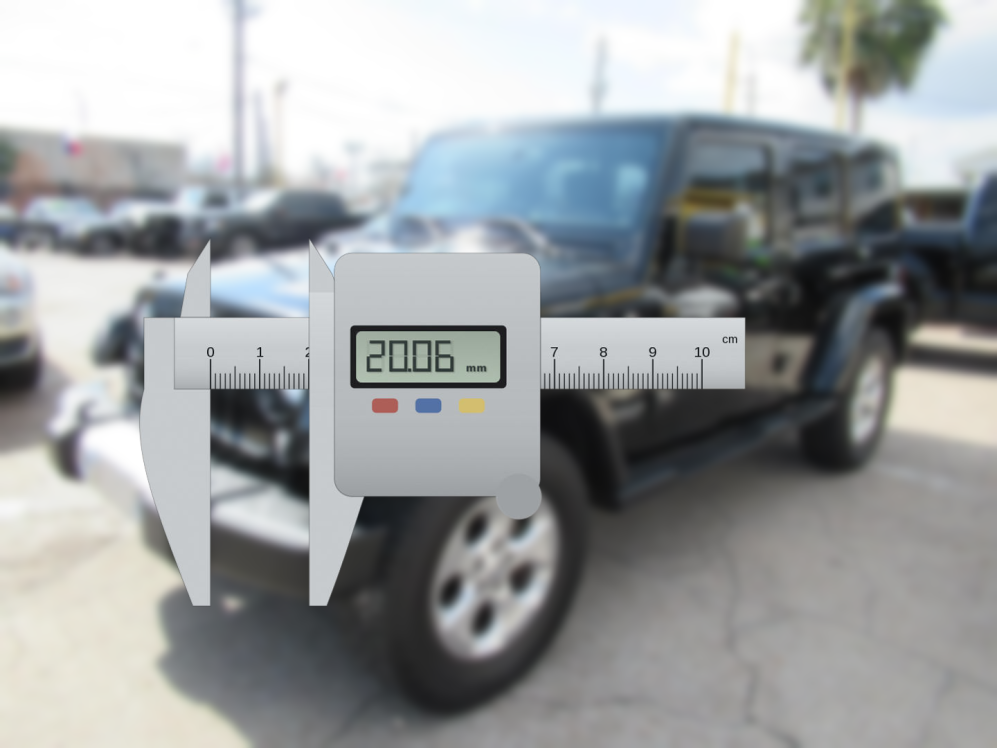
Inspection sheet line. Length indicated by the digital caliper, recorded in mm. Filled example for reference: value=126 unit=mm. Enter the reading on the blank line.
value=20.06 unit=mm
